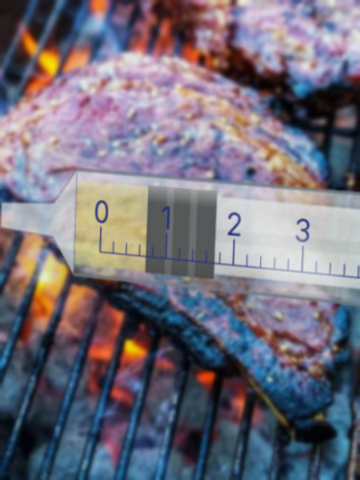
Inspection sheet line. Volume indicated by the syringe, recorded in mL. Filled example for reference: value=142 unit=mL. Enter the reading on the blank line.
value=0.7 unit=mL
